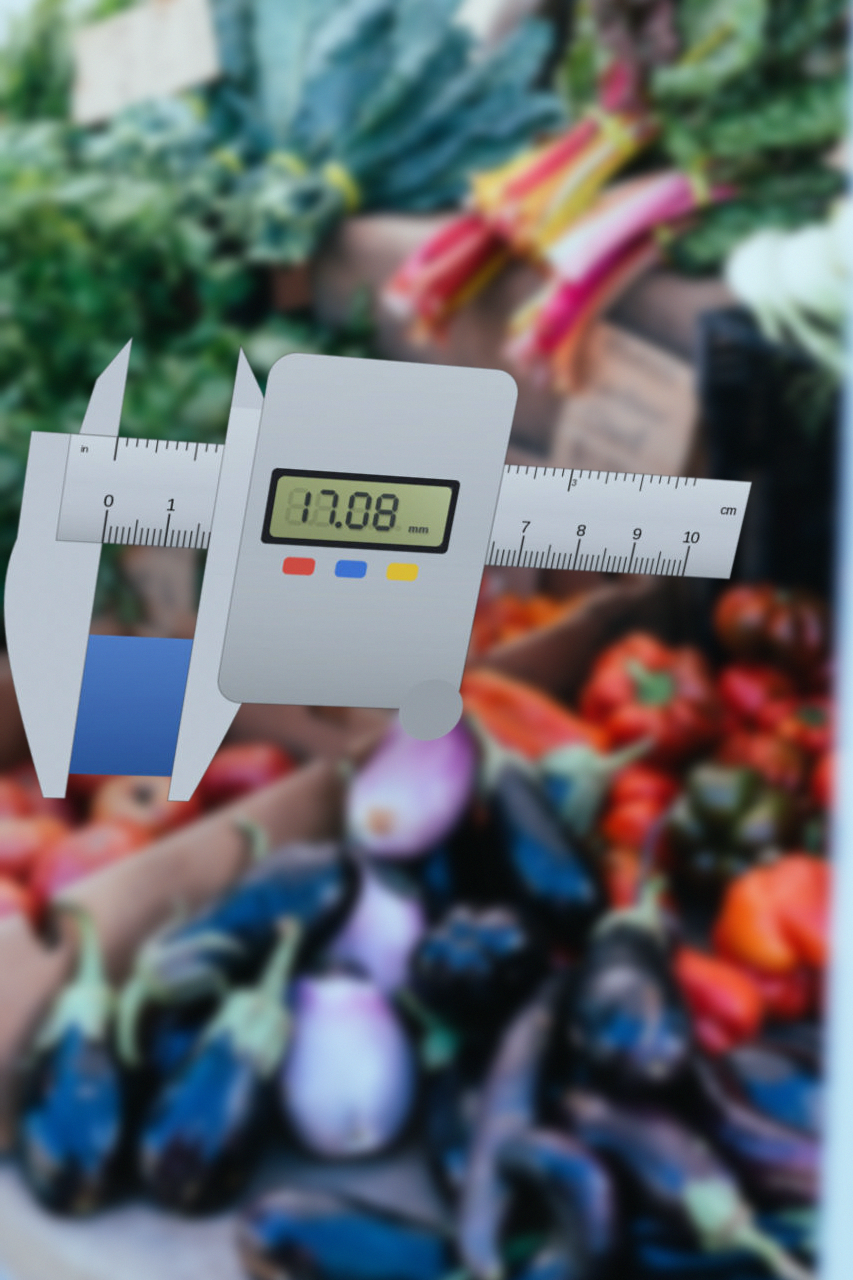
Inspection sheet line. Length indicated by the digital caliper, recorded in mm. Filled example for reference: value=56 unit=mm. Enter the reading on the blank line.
value=17.08 unit=mm
